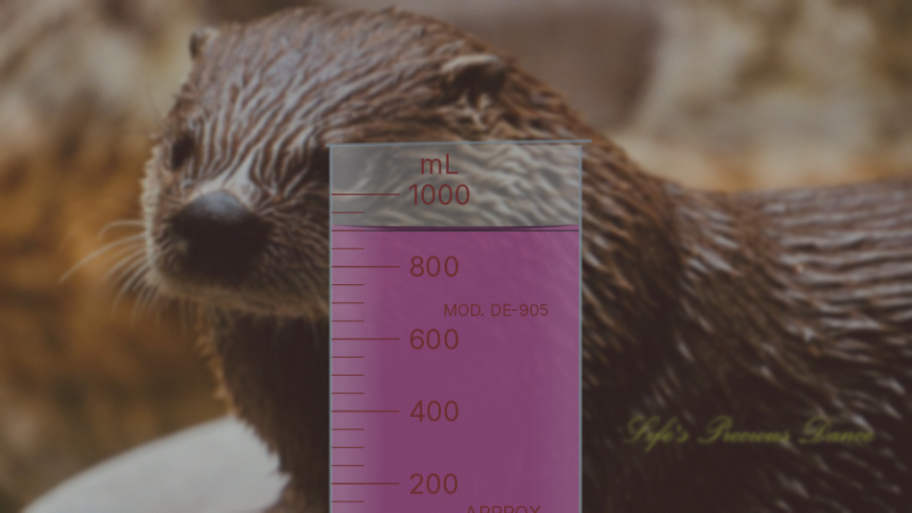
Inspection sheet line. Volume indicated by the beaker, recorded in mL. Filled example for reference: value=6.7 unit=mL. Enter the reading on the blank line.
value=900 unit=mL
